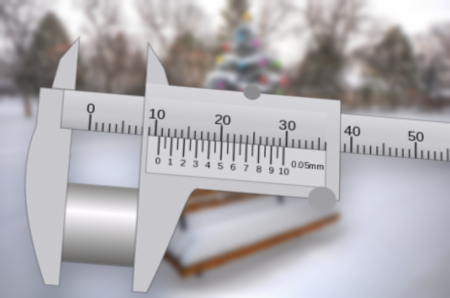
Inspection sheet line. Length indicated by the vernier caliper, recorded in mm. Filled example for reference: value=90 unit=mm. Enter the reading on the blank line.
value=10.6 unit=mm
